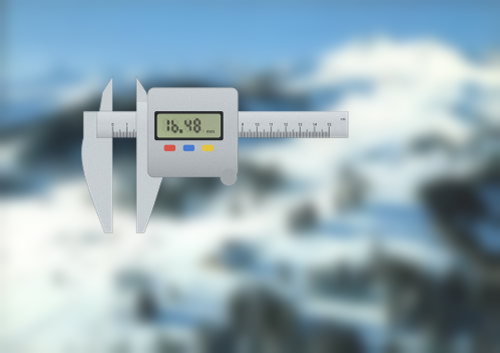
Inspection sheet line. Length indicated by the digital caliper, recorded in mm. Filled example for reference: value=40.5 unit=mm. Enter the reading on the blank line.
value=16.48 unit=mm
